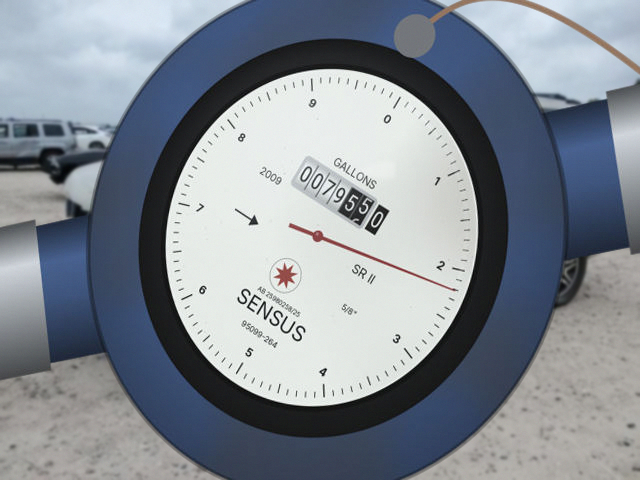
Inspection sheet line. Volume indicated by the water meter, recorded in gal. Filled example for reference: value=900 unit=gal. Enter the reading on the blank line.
value=79552.2 unit=gal
